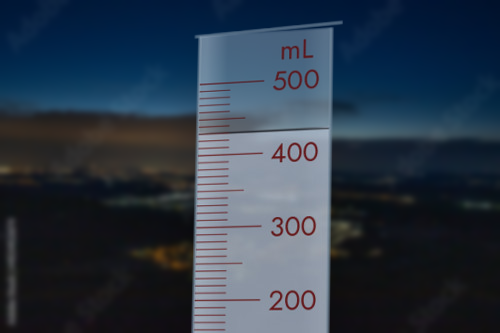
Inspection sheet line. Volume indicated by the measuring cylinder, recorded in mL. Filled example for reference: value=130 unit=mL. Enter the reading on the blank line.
value=430 unit=mL
